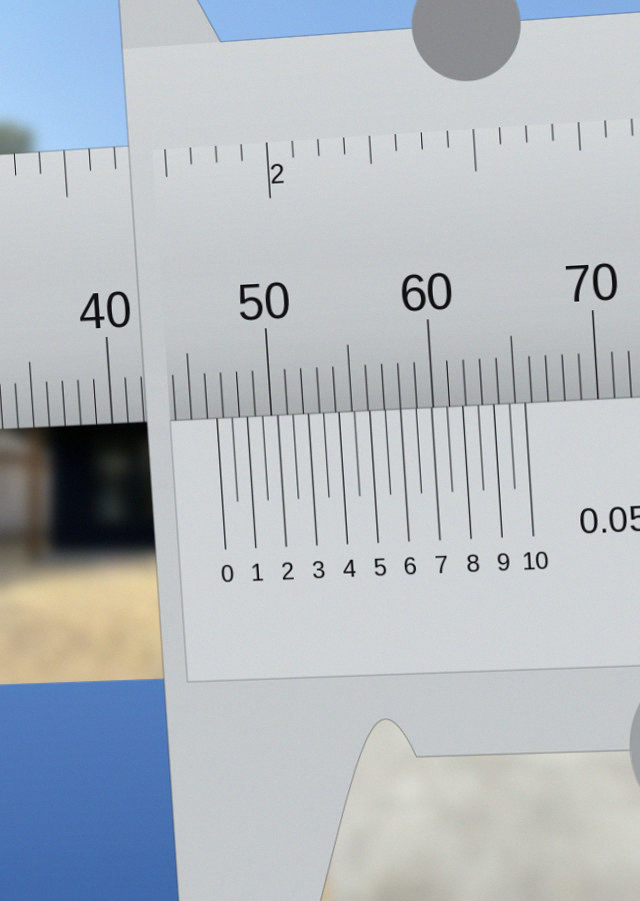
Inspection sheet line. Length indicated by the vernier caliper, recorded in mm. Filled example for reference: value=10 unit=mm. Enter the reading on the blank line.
value=46.6 unit=mm
